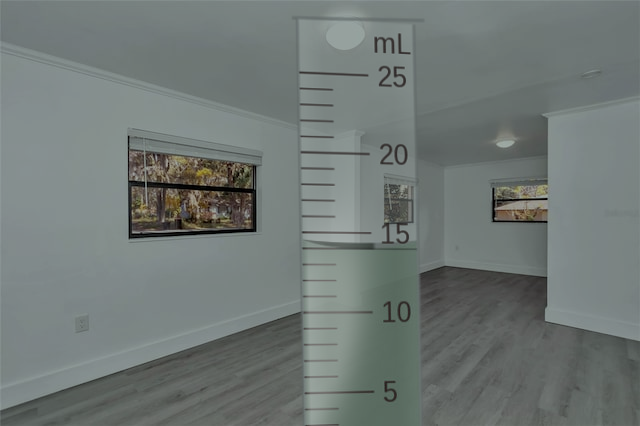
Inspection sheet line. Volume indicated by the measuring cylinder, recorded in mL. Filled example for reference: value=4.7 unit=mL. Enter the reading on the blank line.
value=14 unit=mL
